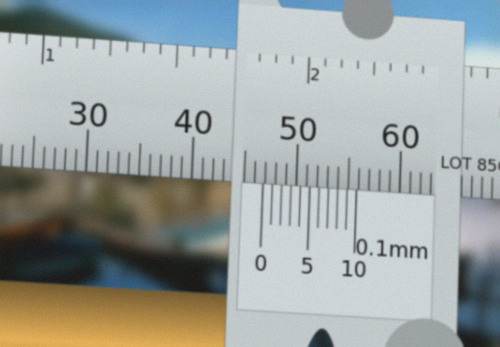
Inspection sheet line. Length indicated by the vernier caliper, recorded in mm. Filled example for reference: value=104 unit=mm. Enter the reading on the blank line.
value=46.8 unit=mm
